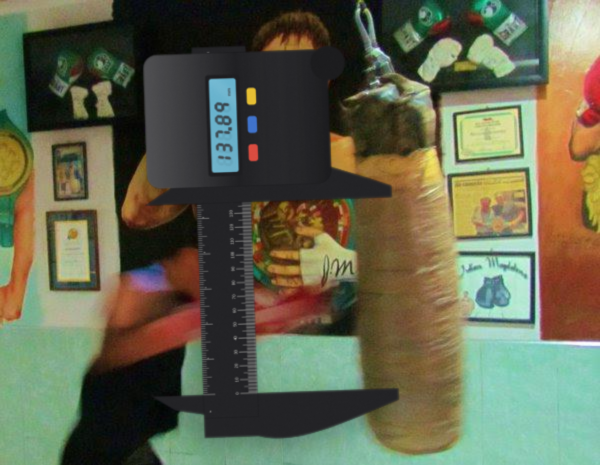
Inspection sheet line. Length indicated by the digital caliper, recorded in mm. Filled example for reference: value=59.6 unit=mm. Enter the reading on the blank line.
value=137.89 unit=mm
